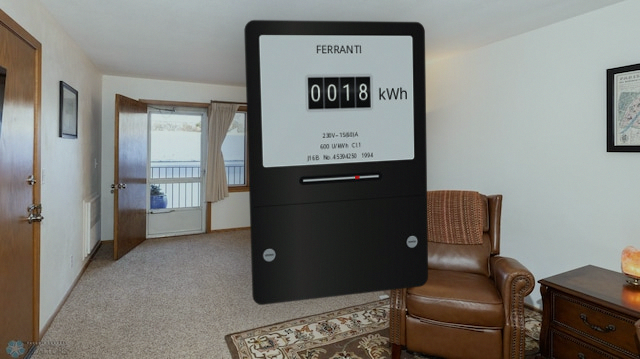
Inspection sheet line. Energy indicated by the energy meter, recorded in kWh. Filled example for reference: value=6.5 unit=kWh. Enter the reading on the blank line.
value=18 unit=kWh
